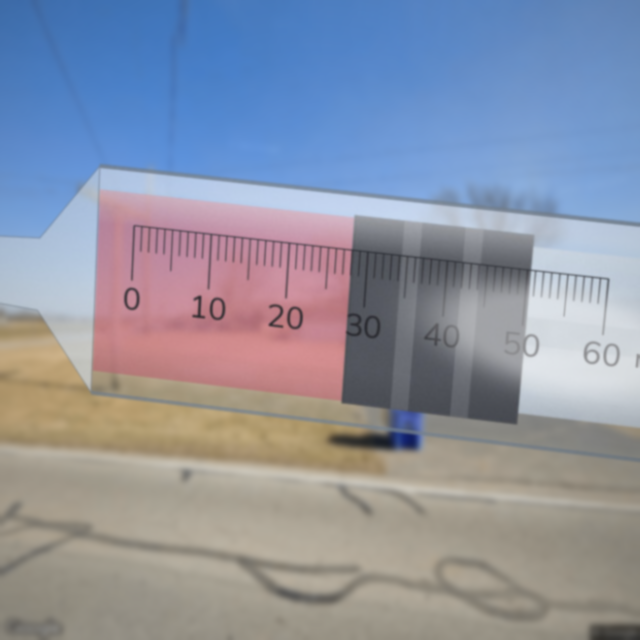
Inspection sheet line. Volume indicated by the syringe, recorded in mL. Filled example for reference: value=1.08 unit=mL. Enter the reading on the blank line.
value=28 unit=mL
